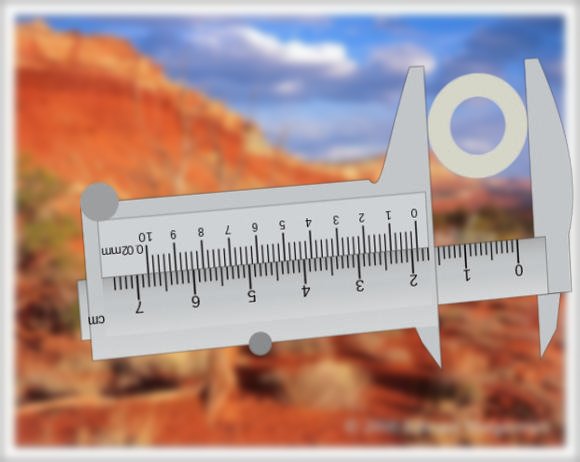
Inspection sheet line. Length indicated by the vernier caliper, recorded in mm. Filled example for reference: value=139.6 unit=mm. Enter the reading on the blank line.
value=19.0 unit=mm
